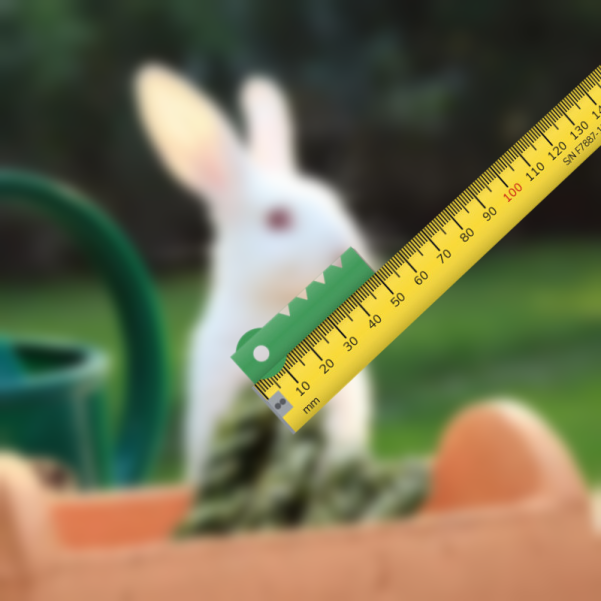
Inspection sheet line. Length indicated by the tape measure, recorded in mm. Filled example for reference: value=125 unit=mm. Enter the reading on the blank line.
value=50 unit=mm
